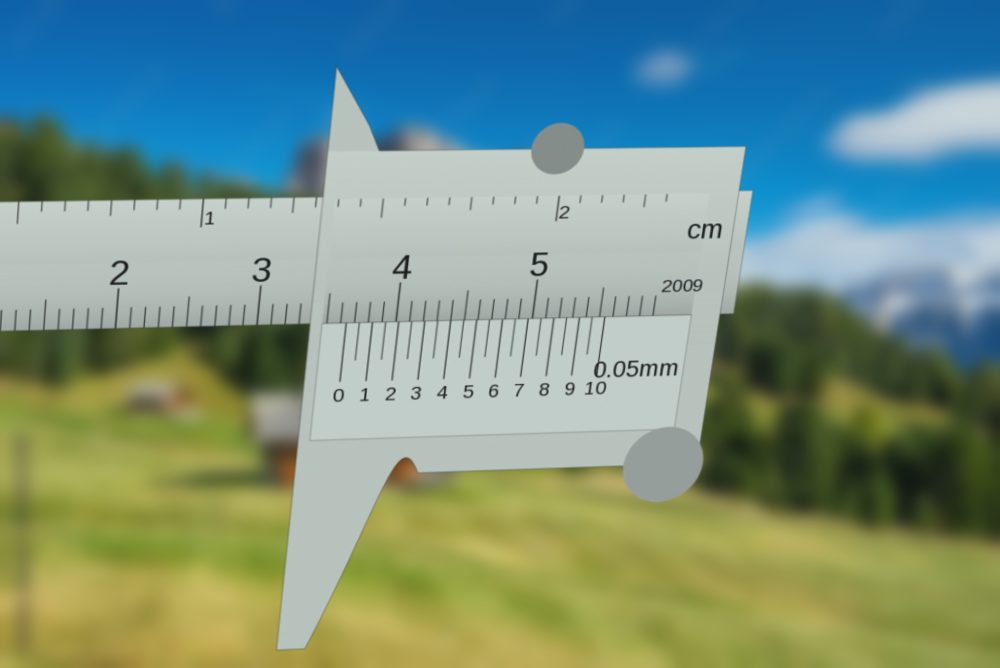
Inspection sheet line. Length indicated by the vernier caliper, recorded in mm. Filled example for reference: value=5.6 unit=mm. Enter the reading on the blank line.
value=36.4 unit=mm
